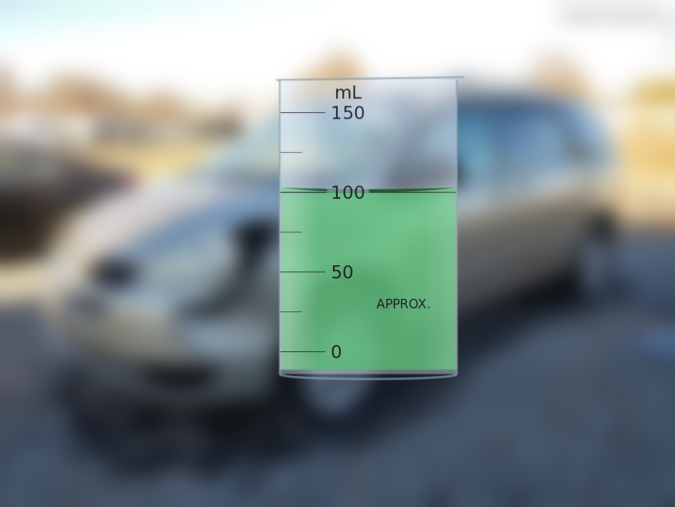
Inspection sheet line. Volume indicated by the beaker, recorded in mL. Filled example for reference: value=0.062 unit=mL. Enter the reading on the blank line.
value=100 unit=mL
